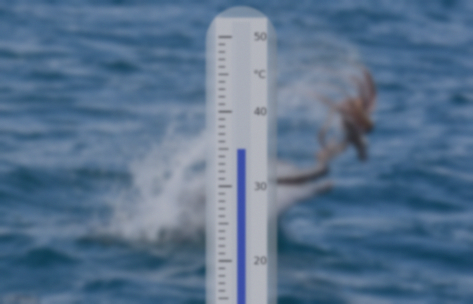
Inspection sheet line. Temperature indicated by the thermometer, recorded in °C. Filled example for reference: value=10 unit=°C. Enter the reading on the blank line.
value=35 unit=°C
